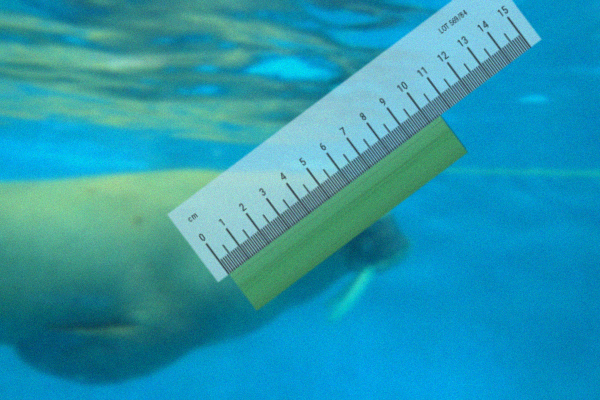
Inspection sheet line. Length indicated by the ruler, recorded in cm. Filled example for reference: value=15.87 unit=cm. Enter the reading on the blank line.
value=10.5 unit=cm
